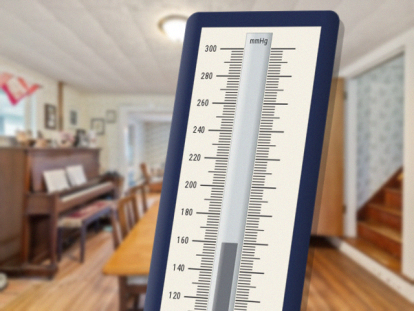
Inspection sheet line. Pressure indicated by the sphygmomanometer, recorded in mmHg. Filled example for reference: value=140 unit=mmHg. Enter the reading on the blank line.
value=160 unit=mmHg
